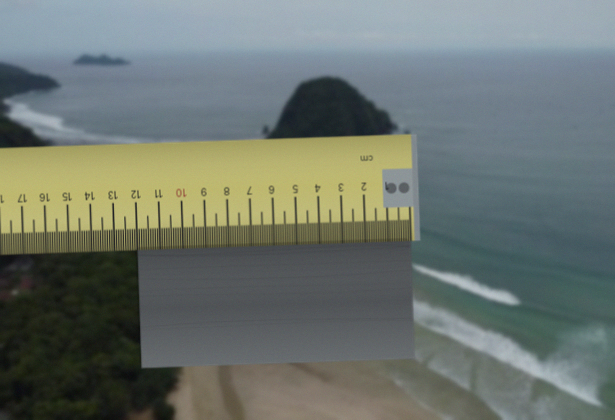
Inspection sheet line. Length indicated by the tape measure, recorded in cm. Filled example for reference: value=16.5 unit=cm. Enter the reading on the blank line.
value=12 unit=cm
